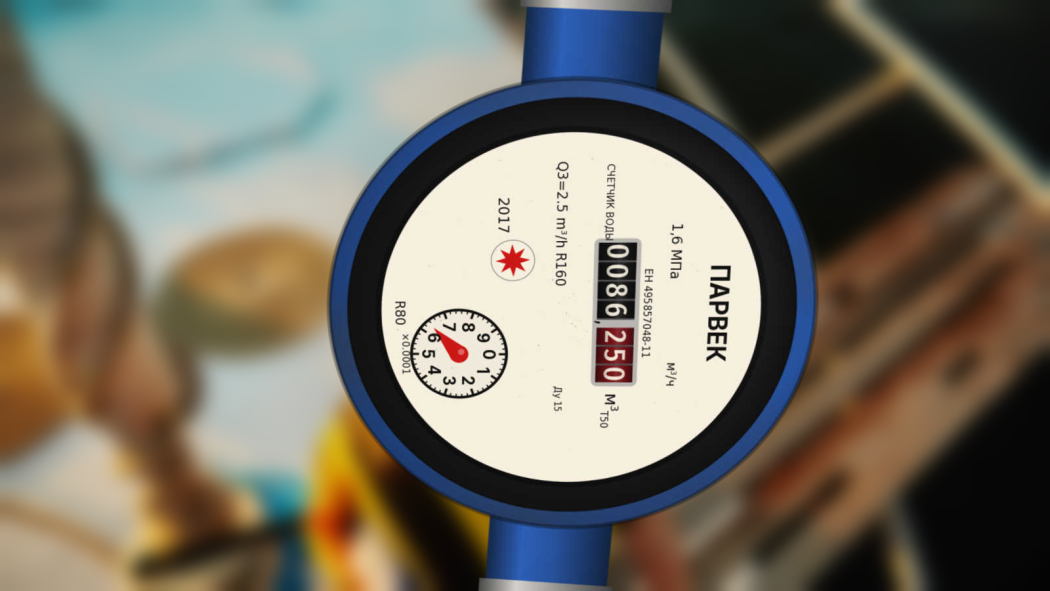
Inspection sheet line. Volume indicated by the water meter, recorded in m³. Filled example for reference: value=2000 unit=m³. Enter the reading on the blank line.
value=86.2506 unit=m³
